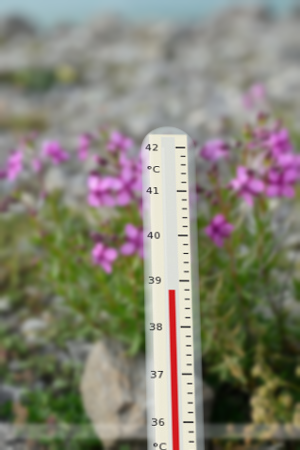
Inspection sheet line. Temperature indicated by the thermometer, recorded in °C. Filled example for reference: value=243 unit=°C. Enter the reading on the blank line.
value=38.8 unit=°C
